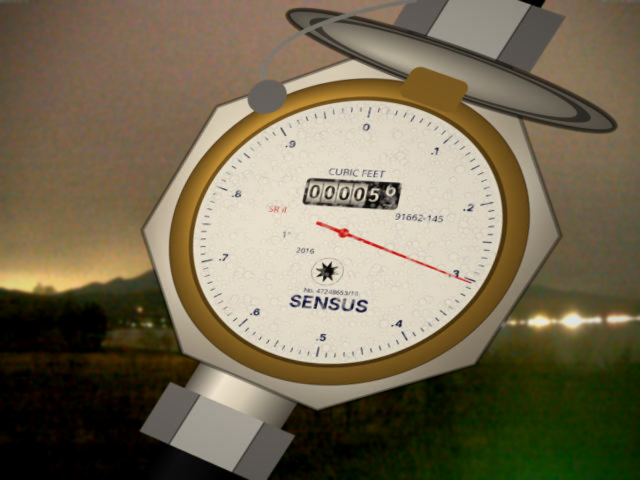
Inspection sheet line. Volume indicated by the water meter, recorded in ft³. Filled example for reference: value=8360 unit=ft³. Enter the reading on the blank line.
value=56.30 unit=ft³
